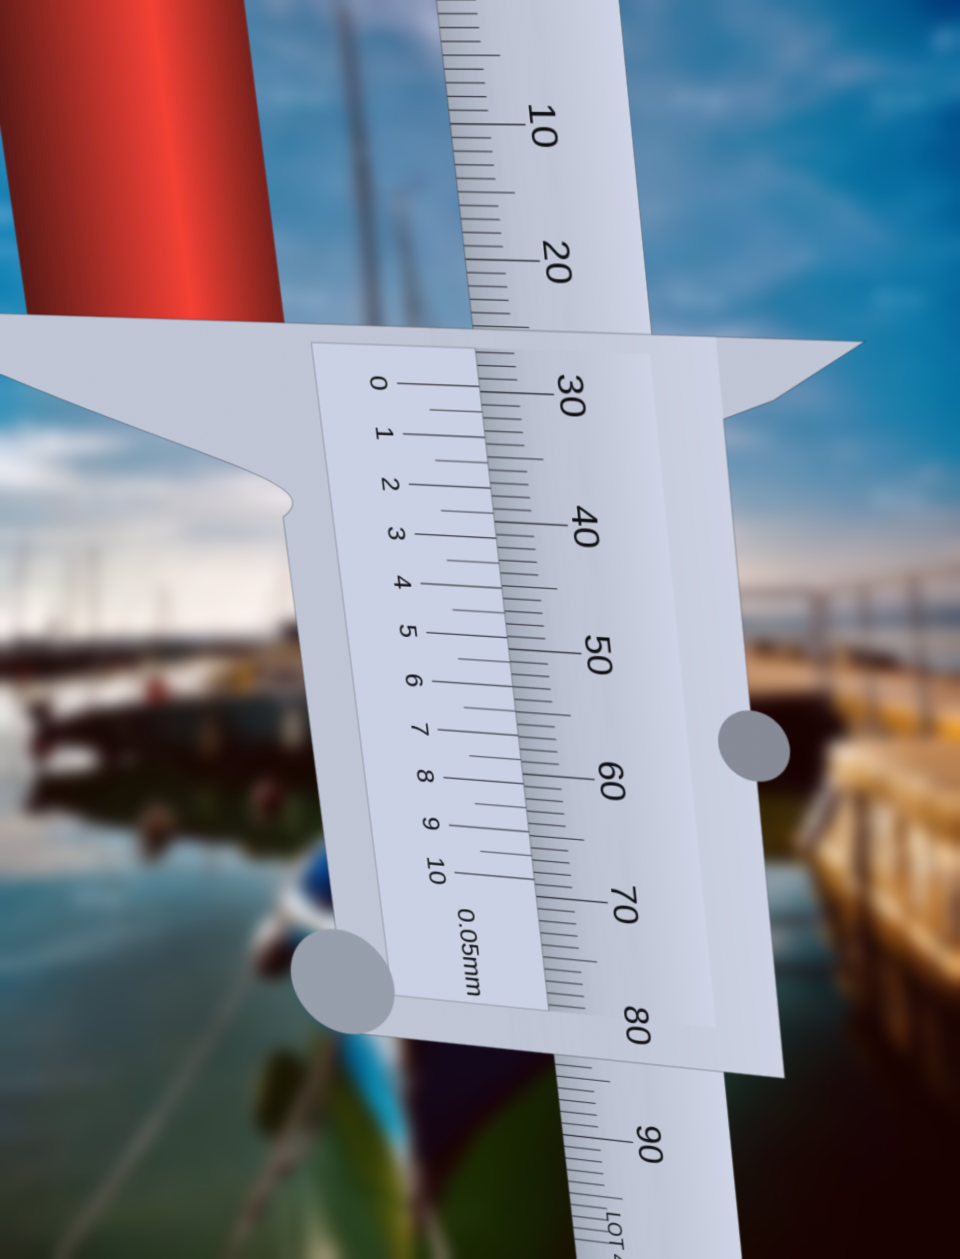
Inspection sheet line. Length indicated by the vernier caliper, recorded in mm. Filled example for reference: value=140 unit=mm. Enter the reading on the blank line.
value=29.6 unit=mm
